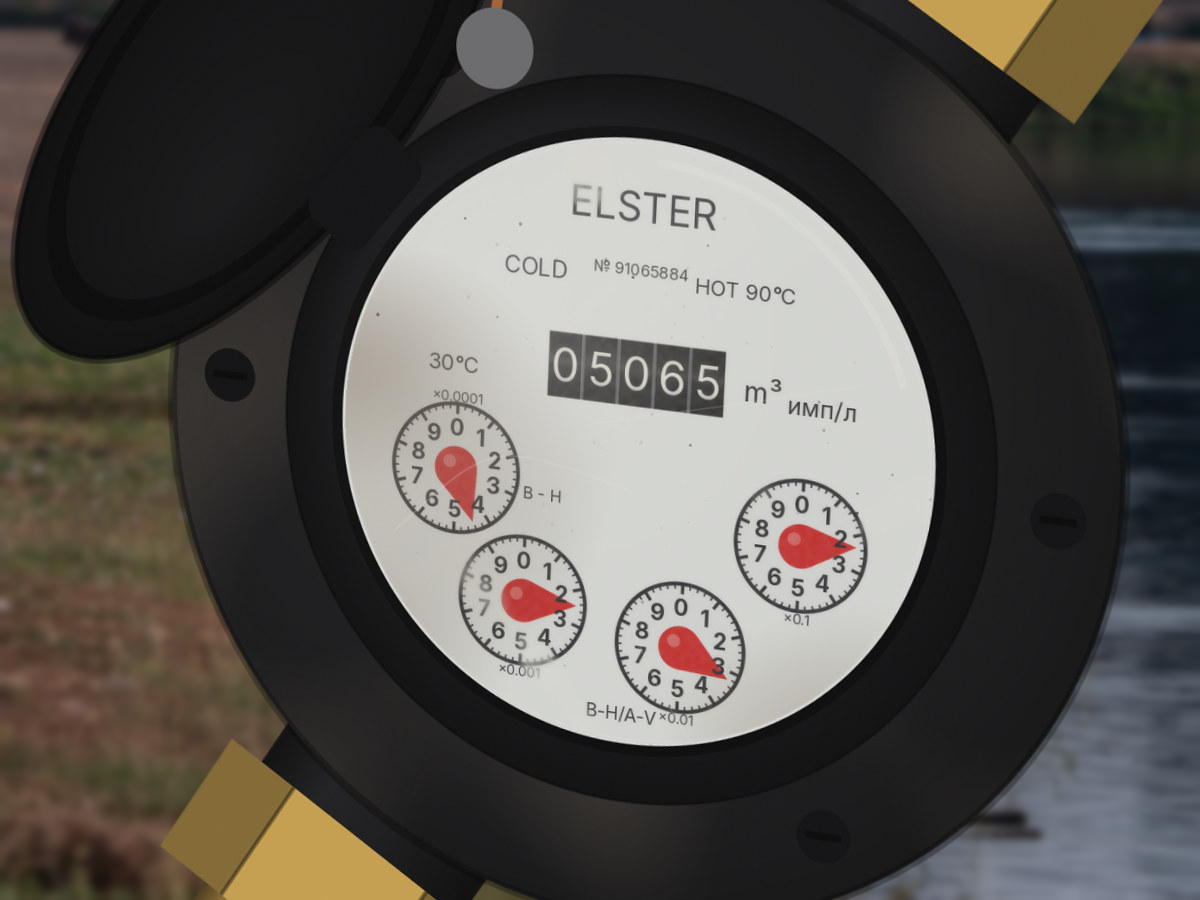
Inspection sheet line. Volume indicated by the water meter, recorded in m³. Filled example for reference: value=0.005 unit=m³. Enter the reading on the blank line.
value=5065.2324 unit=m³
